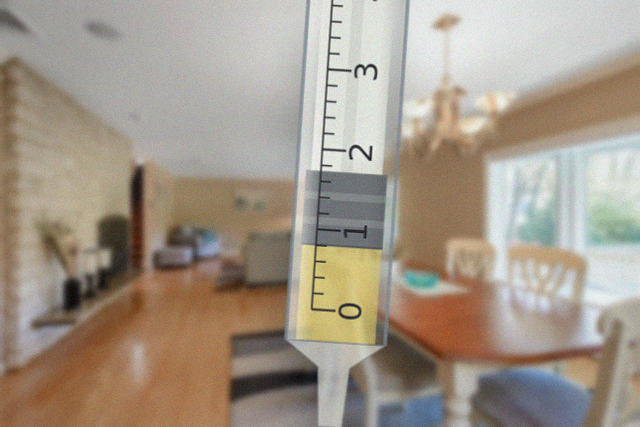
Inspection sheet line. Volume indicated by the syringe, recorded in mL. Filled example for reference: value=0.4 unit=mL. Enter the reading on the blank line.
value=0.8 unit=mL
